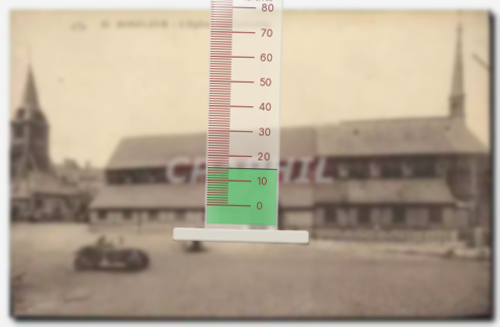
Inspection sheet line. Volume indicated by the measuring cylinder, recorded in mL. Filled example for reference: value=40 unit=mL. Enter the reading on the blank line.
value=15 unit=mL
